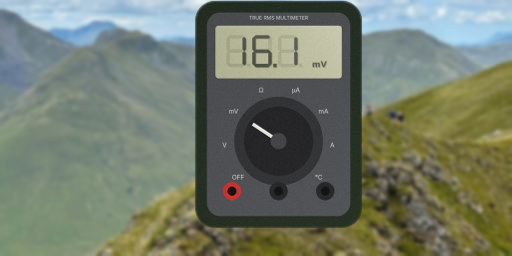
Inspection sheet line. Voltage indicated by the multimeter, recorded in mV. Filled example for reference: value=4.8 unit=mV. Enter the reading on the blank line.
value=16.1 unit=mV
